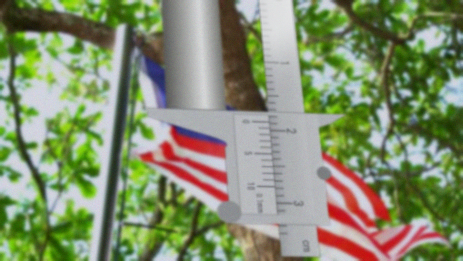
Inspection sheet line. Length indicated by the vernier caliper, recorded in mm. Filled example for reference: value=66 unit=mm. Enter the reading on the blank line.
value=18.8 unit=mm
